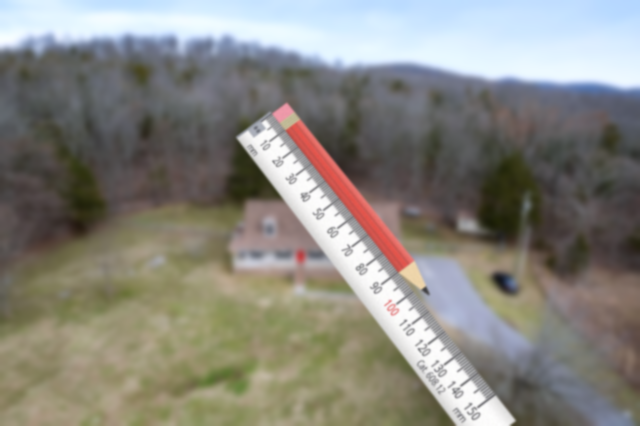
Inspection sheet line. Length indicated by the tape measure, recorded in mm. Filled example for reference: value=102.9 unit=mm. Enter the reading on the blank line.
value=105 unit=mm
